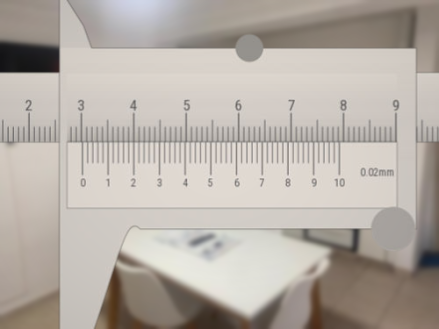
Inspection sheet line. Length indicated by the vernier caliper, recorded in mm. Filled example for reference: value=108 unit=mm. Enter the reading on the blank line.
value=30.2 unit=mm
